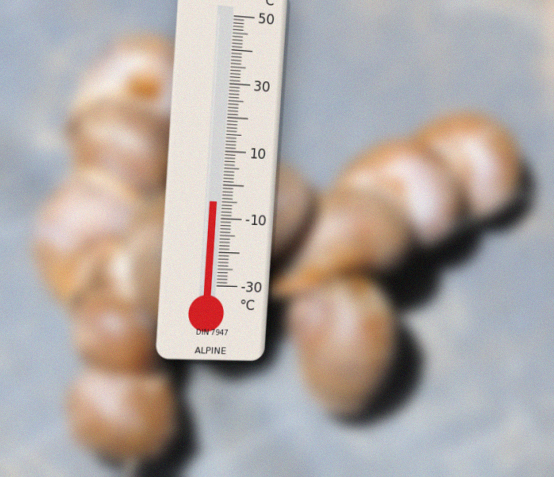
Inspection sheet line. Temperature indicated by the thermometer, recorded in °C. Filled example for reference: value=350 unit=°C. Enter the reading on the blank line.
value=-5 unit=°C
